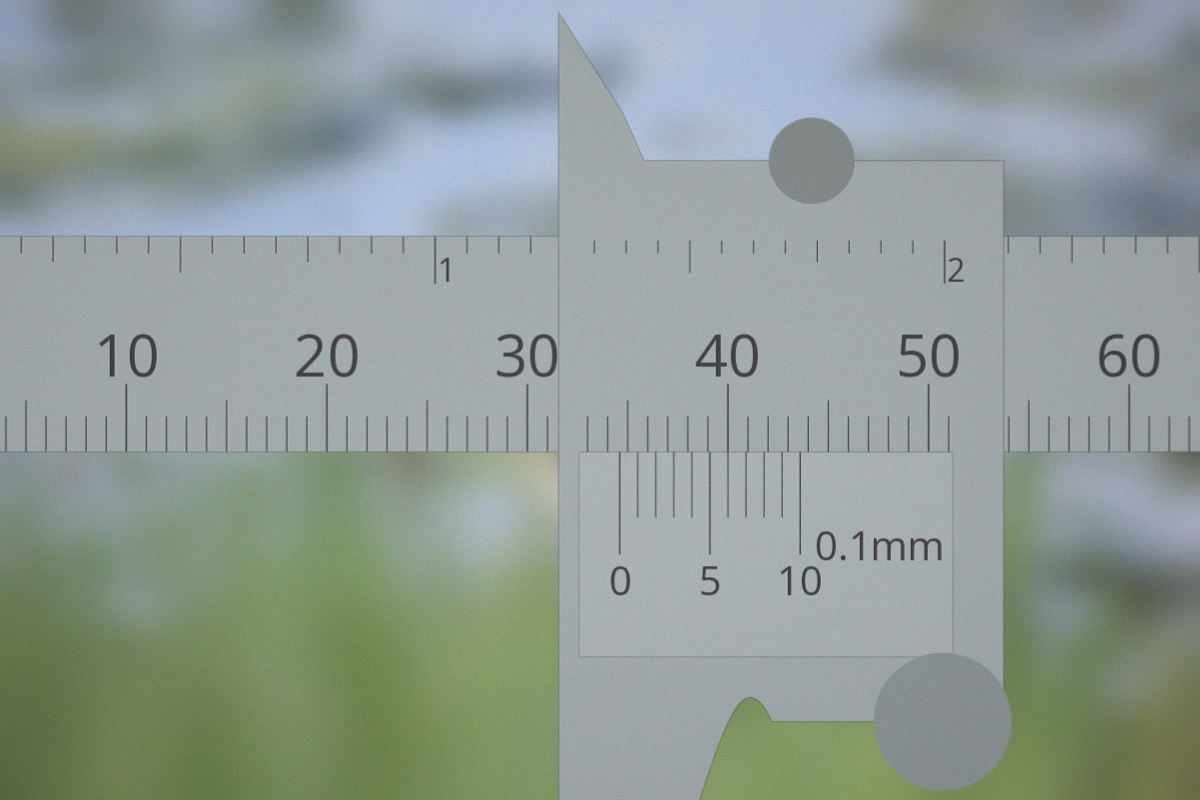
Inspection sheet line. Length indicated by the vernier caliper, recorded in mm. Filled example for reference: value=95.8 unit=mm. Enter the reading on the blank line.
value=34.6 unit=mm
